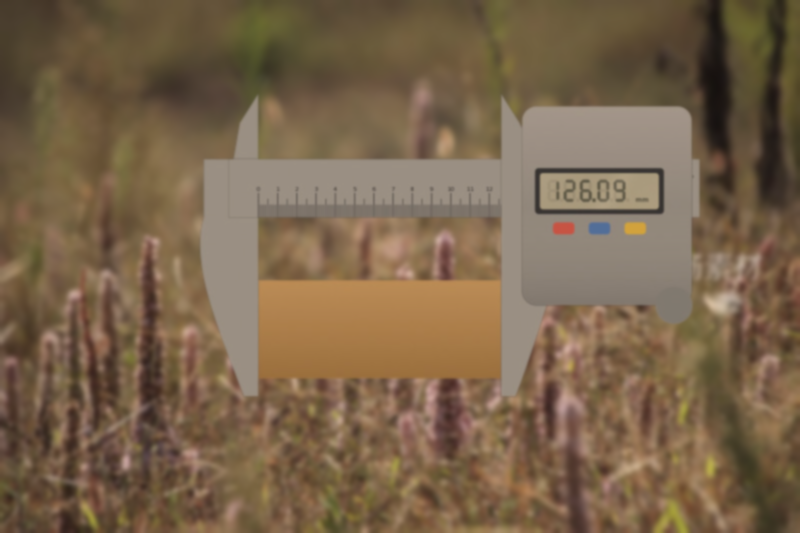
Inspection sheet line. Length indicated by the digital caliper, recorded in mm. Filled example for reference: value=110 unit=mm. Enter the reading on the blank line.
value=126.09 unit=mm
